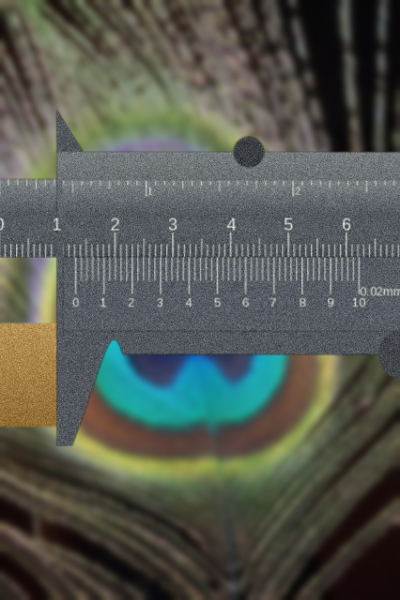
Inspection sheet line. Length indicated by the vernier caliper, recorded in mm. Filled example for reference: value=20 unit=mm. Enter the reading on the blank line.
value=13.2 unit=mm
